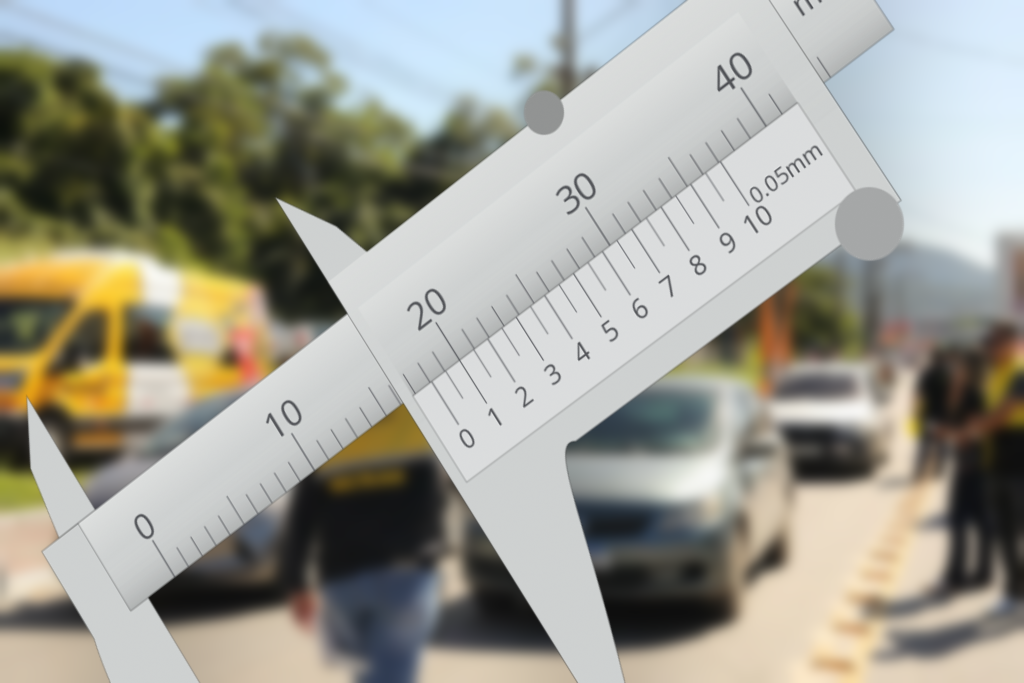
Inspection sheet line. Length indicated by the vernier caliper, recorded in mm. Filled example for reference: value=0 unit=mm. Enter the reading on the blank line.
value=18.1 unit=mm
